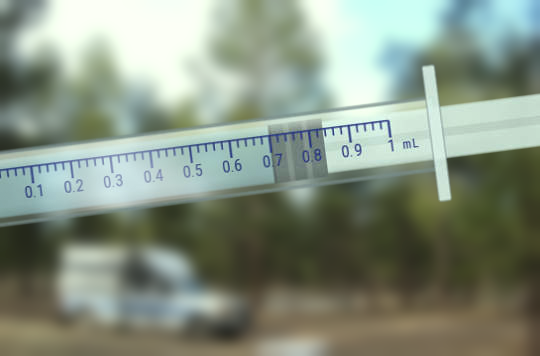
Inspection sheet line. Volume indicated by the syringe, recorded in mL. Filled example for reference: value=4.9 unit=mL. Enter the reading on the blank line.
value=0.7 unit=mL
